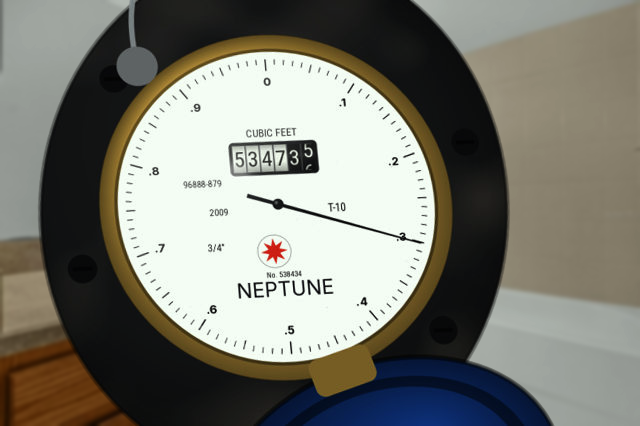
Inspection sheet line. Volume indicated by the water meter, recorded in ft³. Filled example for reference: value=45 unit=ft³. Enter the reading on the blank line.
value=534735.30 unit=ft³
